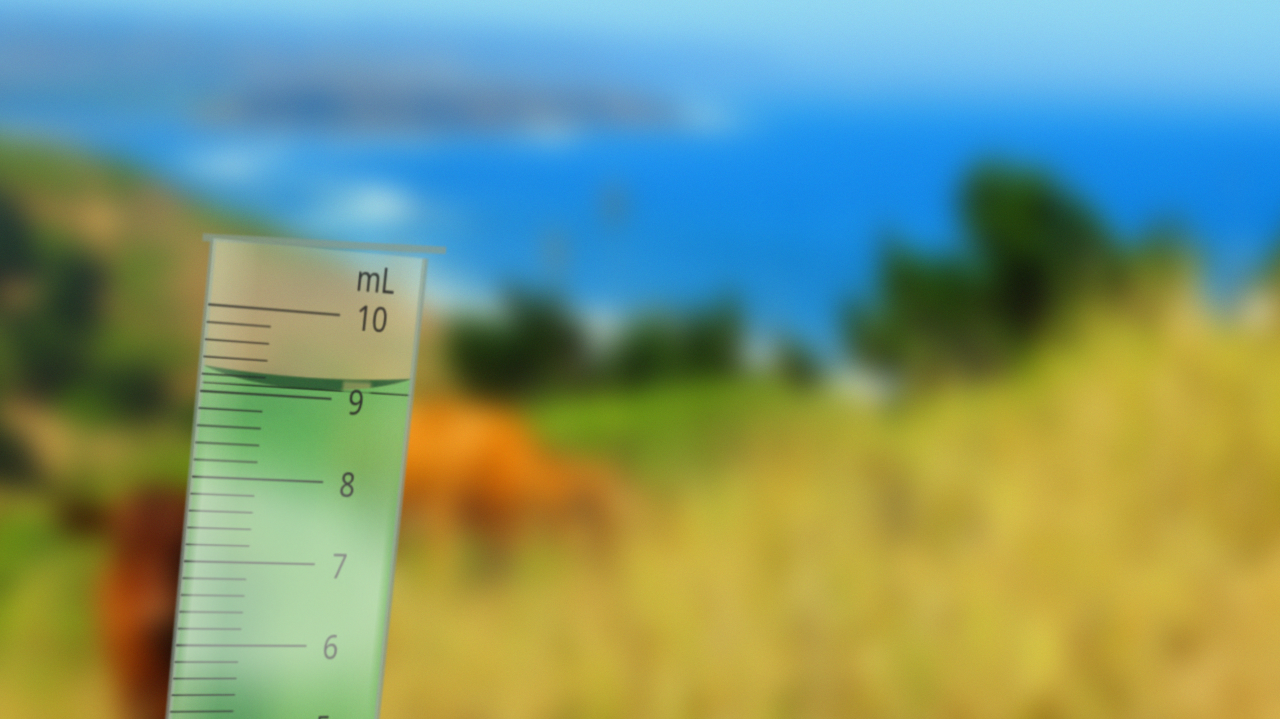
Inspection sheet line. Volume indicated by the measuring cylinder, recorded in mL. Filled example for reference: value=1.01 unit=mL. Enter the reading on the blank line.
value=9.1 unit=mL
